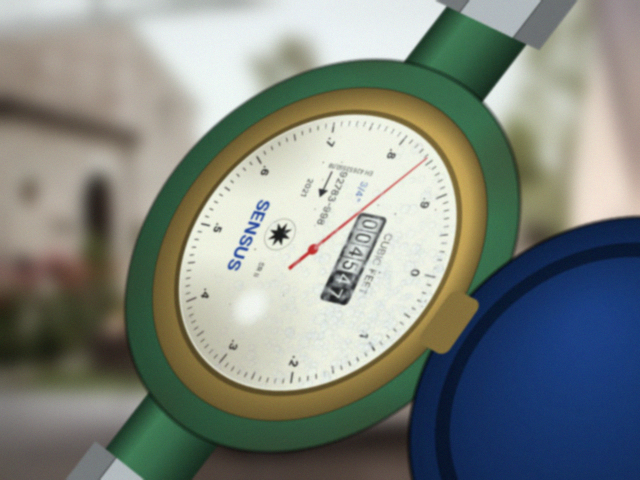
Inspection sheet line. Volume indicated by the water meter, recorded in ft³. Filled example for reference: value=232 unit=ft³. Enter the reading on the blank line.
value=4546.84 unit=ft³
